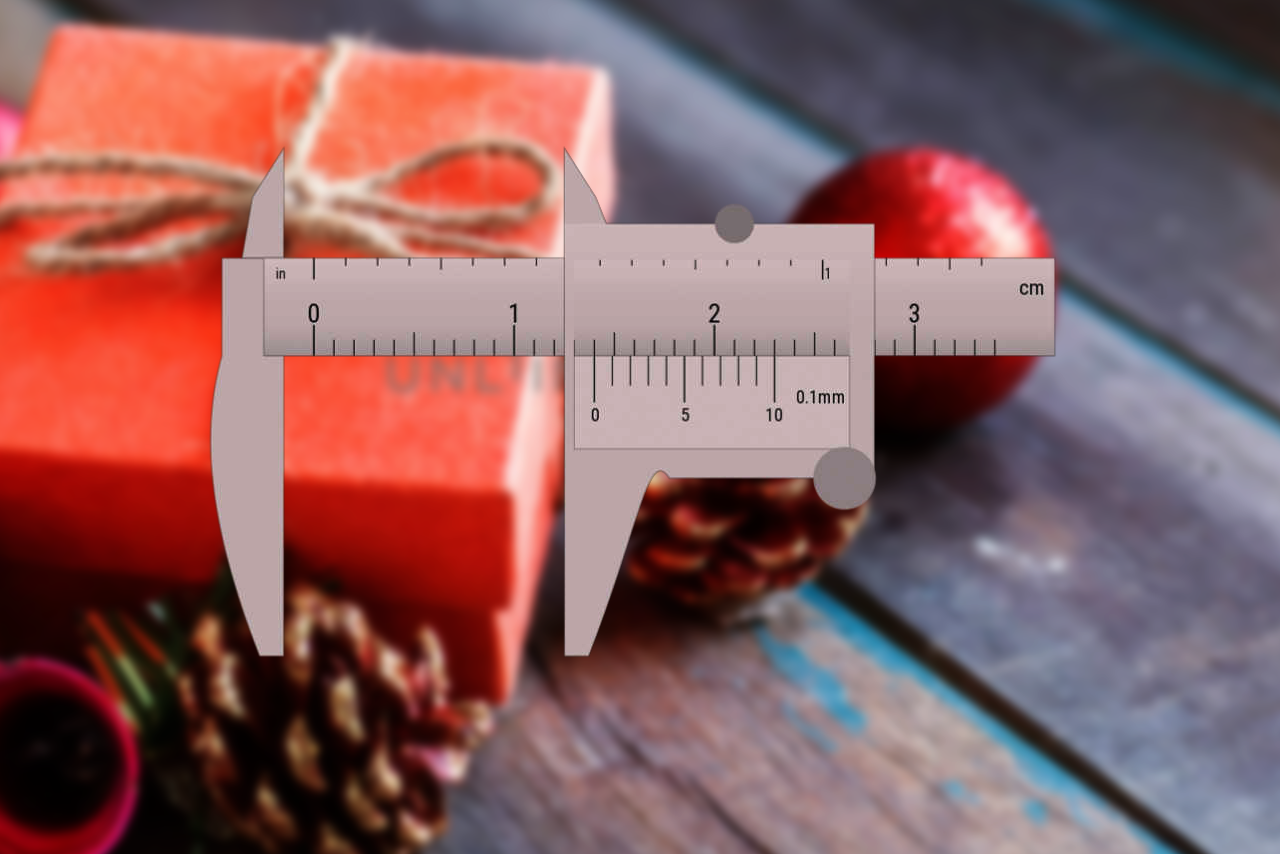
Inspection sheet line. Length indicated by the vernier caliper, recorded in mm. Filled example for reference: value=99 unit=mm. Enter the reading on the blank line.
value=14.0 unit=mm
